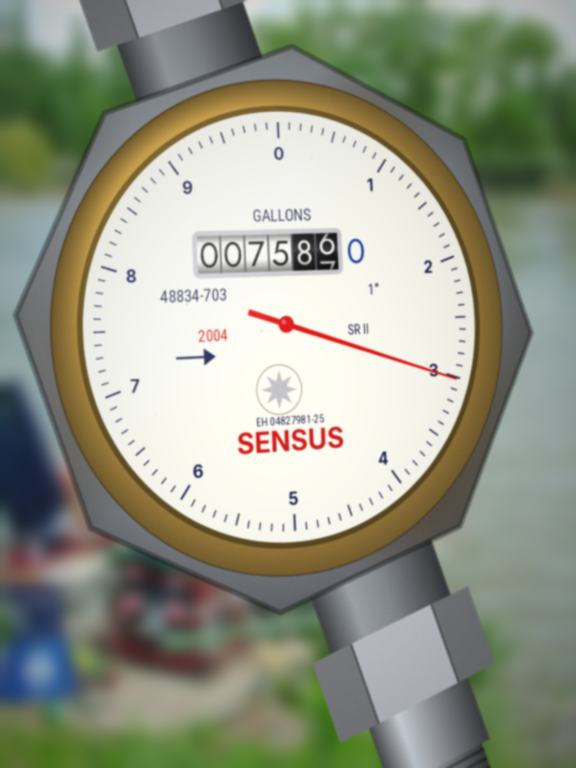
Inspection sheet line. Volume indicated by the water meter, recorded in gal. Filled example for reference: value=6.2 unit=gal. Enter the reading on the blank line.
value=75863.0 unit=gal
